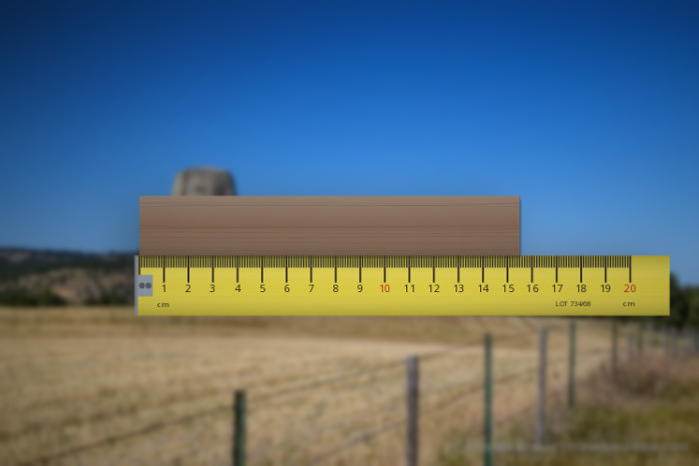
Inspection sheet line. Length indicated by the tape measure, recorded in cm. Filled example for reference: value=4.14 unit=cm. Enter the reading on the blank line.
value=15.5 unit=cm
